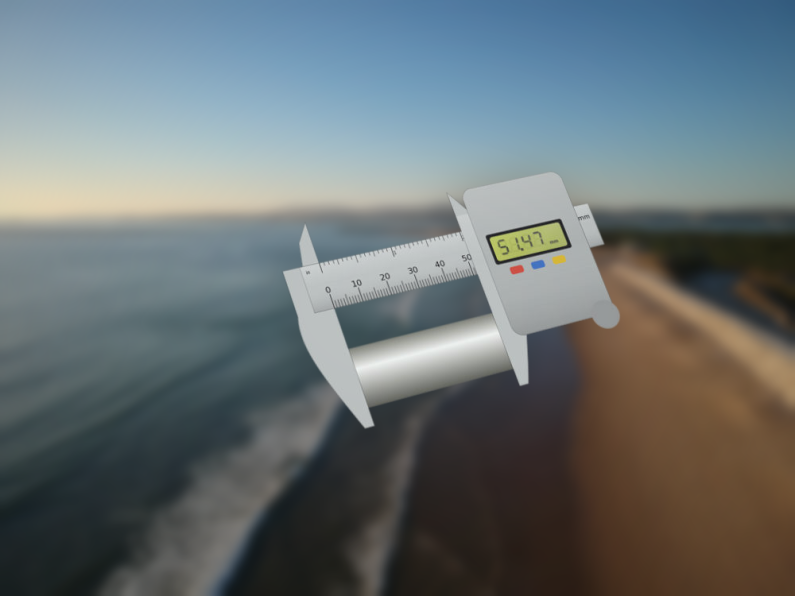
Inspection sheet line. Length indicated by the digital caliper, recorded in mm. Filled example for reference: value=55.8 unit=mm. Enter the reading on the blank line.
value=51.47 unit=mm
